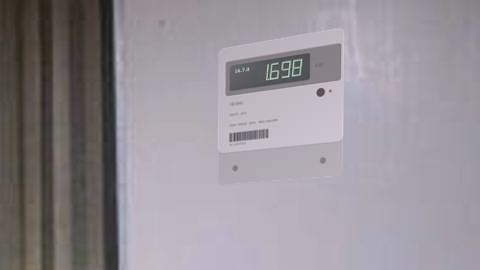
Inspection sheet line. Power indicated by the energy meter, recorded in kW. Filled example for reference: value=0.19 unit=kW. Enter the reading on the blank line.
value=1.698 unit=kW
